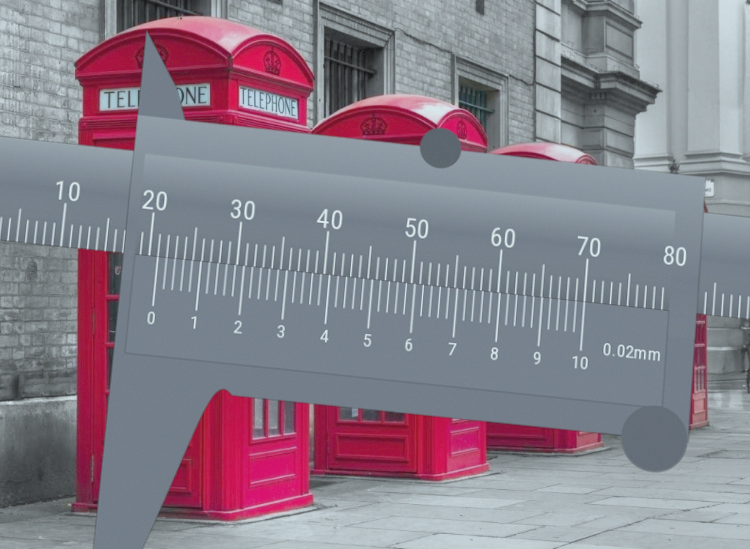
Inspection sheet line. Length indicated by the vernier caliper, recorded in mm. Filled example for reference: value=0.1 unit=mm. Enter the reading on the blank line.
value=21.0 unit=mm
